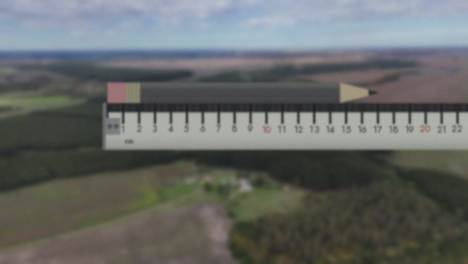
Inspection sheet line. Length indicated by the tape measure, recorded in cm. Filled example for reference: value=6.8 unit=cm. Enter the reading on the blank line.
value=17 unit=cm
